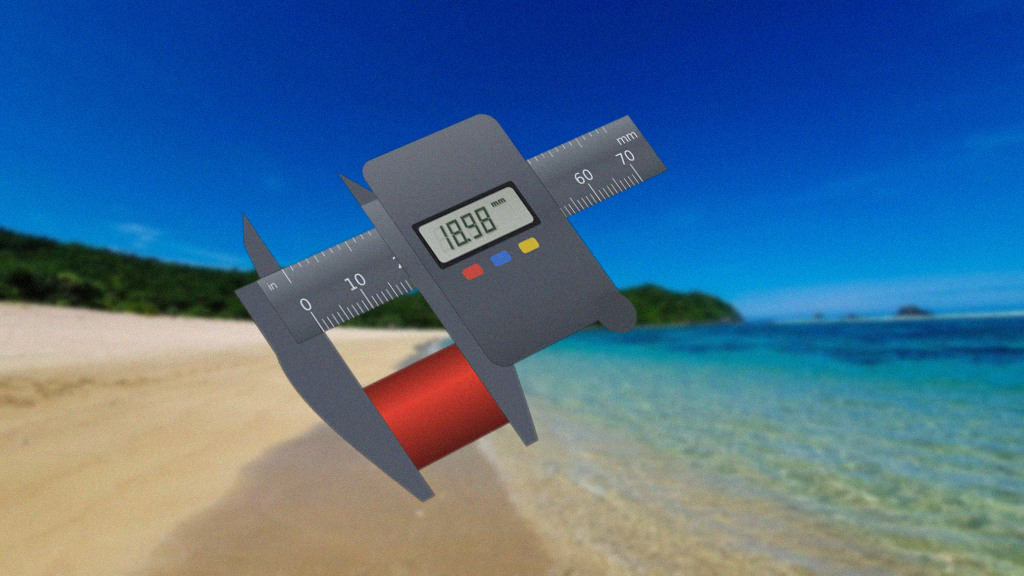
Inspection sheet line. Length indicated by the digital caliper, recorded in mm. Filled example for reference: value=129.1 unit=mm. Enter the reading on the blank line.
value=18.98 unit=mm
